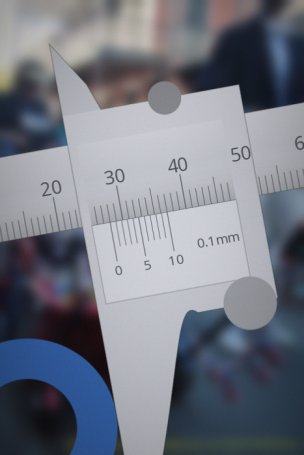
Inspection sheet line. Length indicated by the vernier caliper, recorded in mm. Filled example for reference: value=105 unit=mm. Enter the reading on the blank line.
value=28.0 unit=mm
